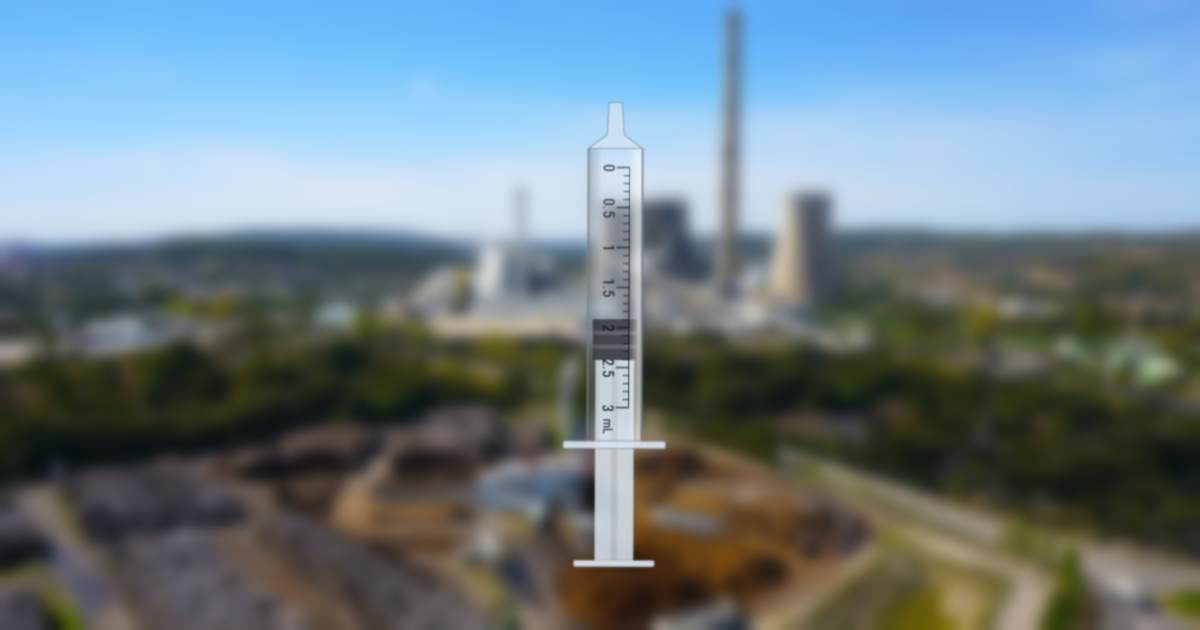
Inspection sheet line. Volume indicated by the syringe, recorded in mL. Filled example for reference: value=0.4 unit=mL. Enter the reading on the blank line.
value=1.9 unit=mL
